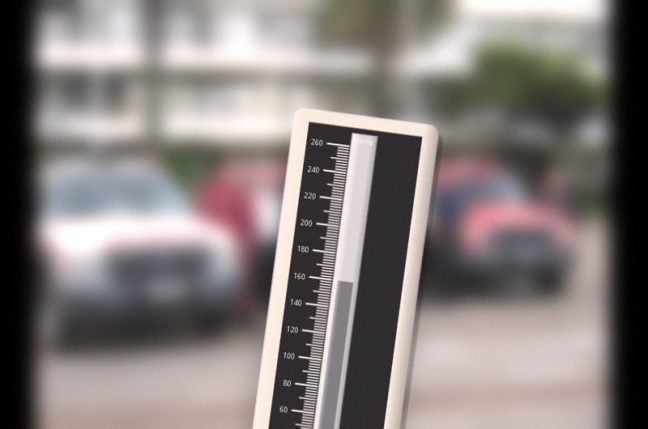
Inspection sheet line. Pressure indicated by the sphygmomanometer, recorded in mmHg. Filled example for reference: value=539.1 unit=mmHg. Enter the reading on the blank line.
value=160 unit=mmHg
